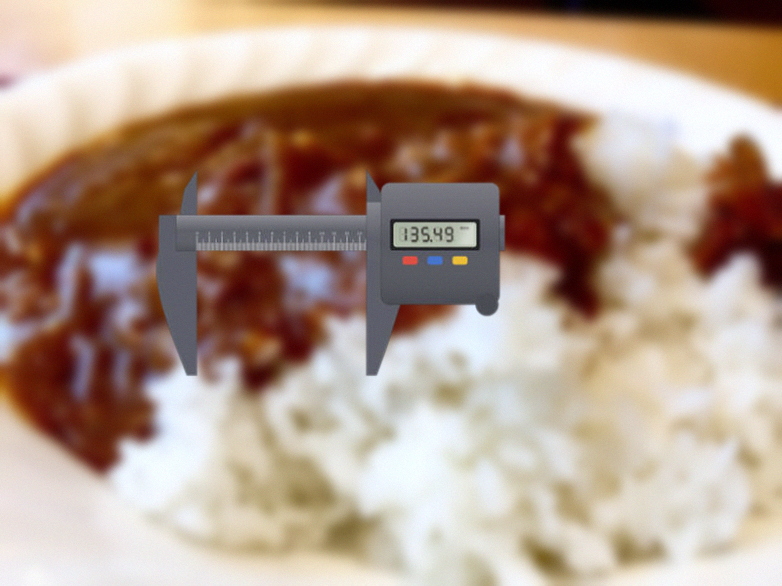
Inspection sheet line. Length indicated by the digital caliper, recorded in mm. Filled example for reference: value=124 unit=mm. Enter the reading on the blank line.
value=135.49 unit=mm
